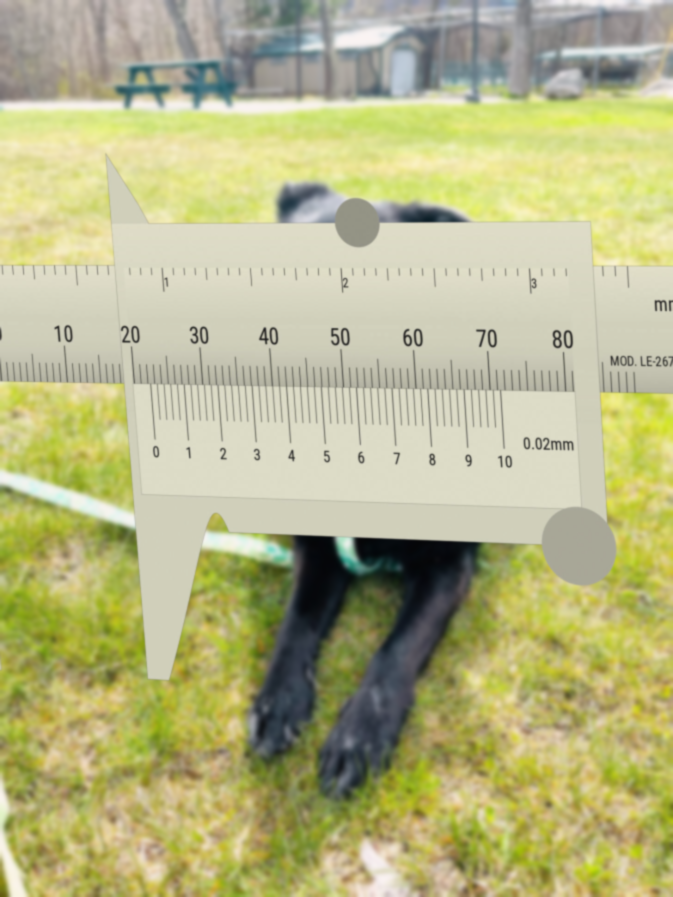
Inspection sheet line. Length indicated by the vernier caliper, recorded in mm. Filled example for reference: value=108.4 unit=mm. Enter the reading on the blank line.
value=22.4 unit=mm
